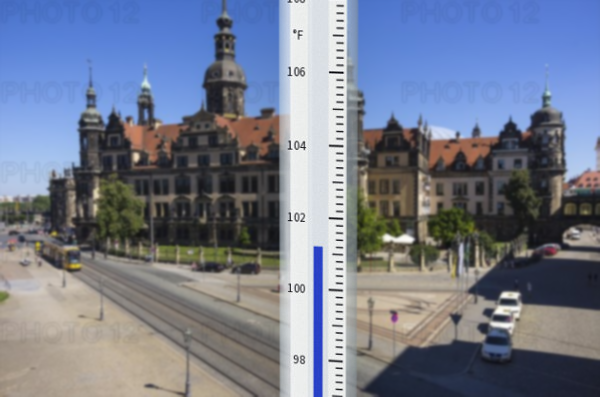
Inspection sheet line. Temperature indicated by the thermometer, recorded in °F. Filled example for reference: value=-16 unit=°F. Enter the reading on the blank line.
value=101.2 unit=°F
